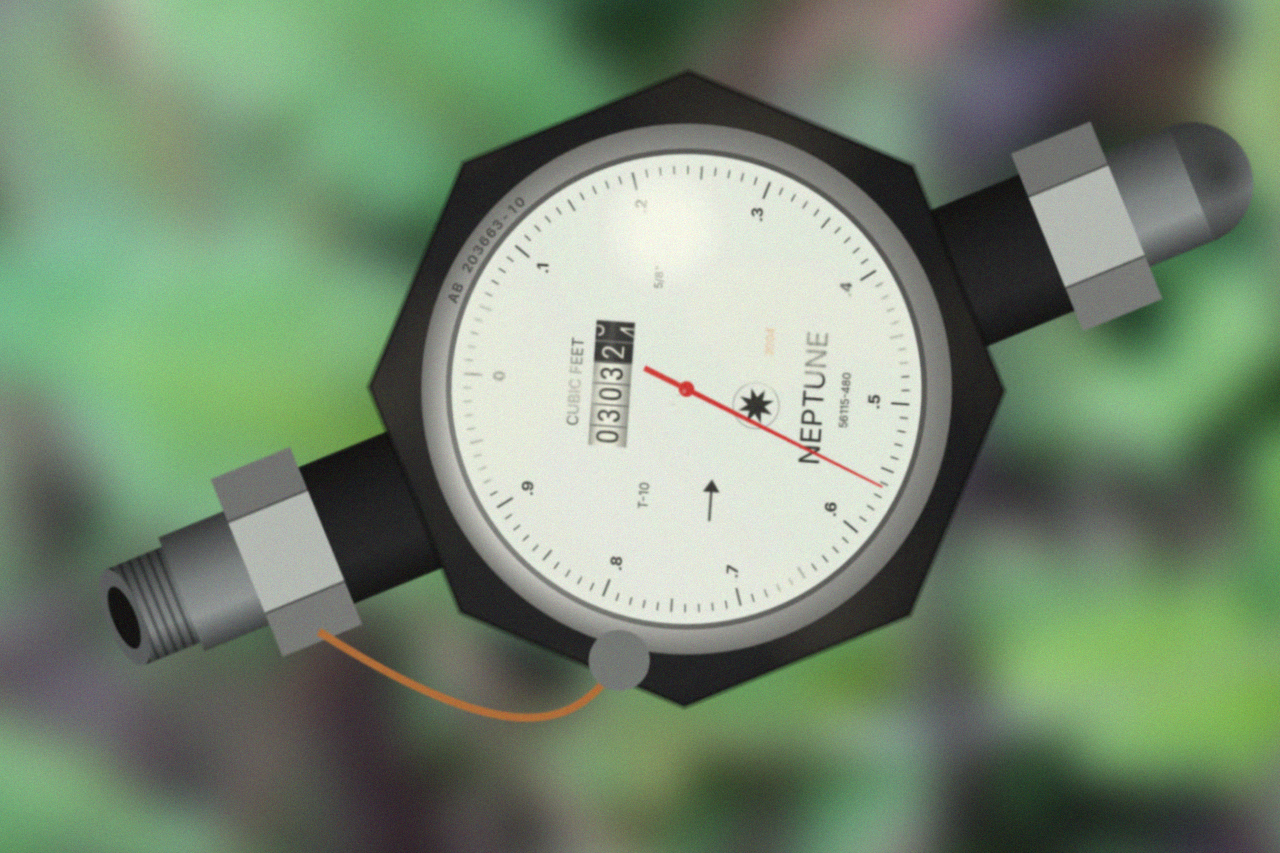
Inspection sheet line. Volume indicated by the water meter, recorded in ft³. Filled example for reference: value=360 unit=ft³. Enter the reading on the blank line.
value=30323.56 unit=ft³
